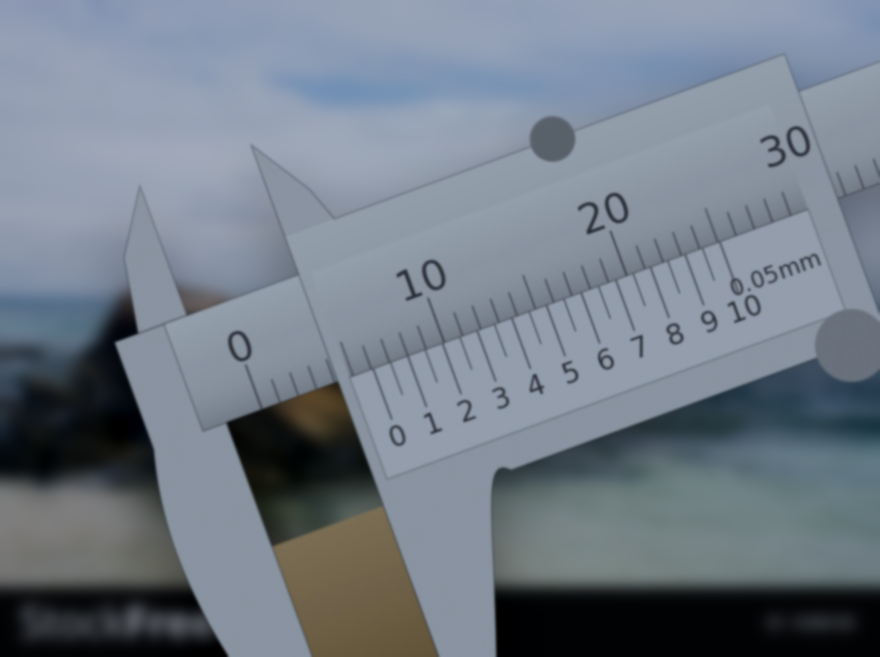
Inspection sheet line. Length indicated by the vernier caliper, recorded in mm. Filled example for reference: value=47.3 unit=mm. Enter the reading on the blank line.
value=6.1 unit=mm
